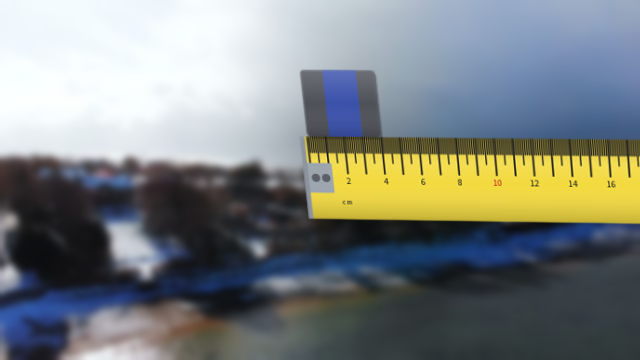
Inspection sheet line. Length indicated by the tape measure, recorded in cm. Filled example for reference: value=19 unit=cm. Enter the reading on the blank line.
value=4 unit=cm
